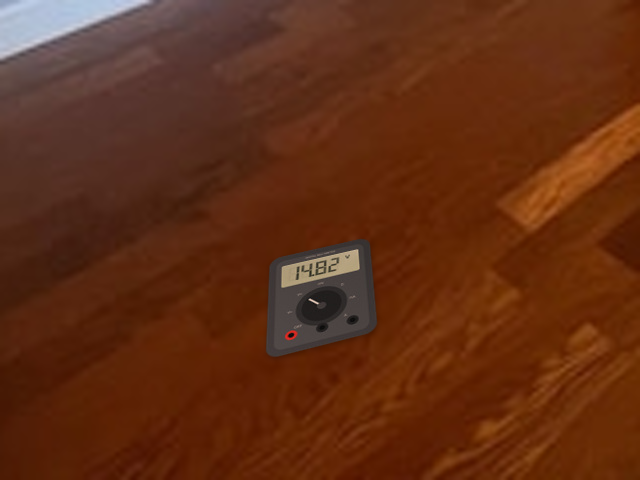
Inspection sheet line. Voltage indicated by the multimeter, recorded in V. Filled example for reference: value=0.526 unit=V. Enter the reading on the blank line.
value=14.82 unit=V
